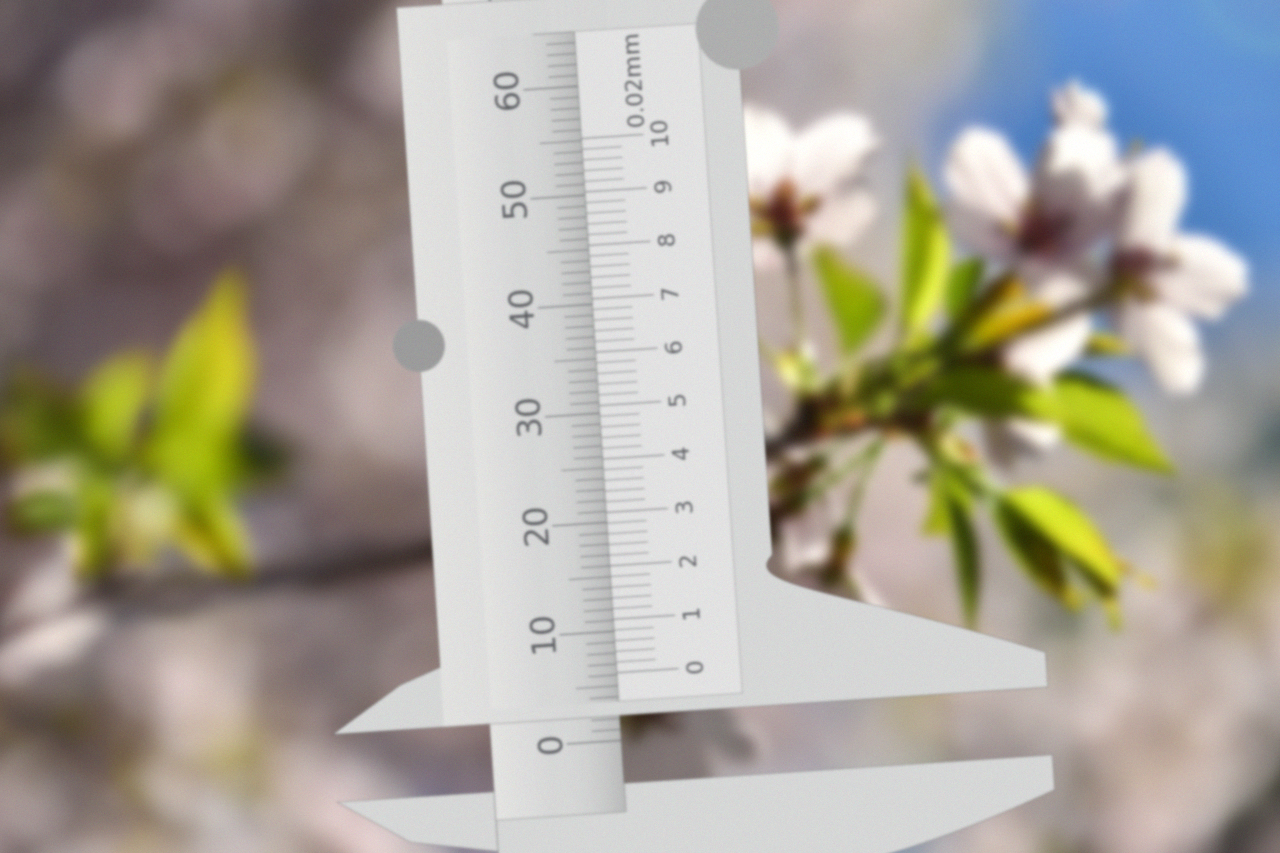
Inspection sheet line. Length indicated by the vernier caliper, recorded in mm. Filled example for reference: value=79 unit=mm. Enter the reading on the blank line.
value=6.2 unit=mm
